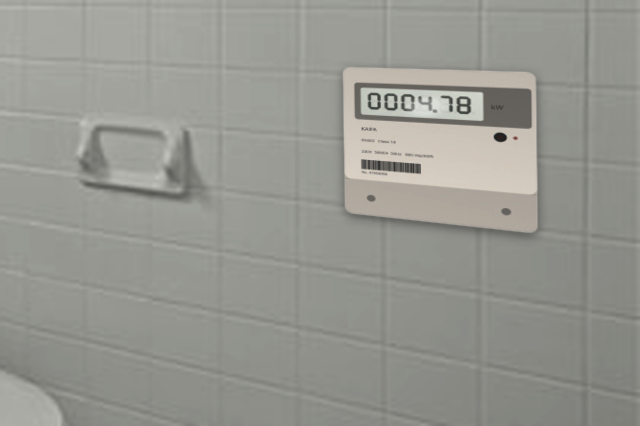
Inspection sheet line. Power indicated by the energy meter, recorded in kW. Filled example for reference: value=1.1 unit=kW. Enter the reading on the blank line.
value=4.78 unit=kW
